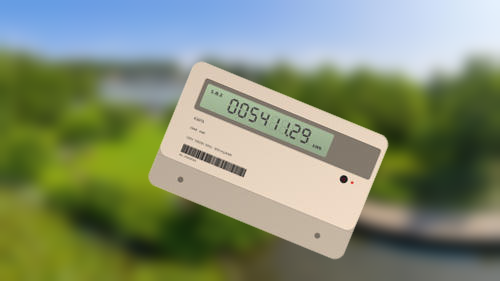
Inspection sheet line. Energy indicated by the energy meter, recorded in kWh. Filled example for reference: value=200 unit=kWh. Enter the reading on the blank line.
value=5411.29 unit=kWh
